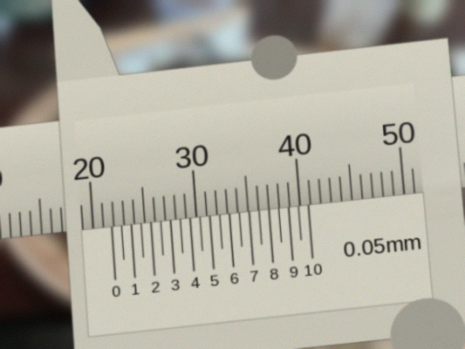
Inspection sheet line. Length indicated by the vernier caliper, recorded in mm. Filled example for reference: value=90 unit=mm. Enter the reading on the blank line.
value=21.8 unit=mm
